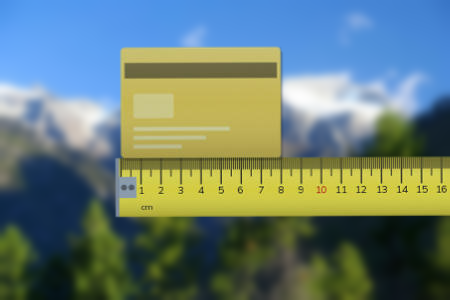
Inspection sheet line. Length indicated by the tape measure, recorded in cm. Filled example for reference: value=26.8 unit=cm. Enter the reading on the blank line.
value=8 unit=cm
